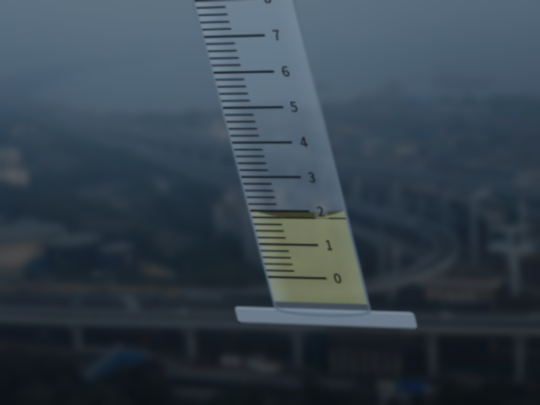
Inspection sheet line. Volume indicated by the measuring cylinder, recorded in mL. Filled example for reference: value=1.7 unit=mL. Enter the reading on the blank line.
value=1.8 unit=mL
